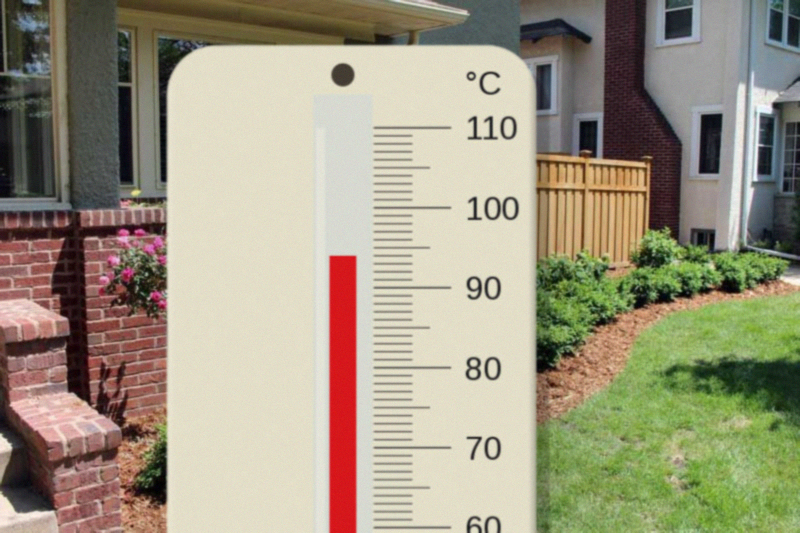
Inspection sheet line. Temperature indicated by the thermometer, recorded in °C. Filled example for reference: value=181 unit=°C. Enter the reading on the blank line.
value=94 unit=°C
